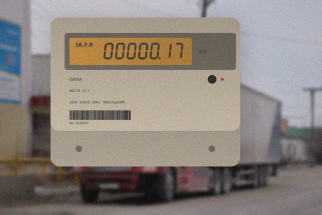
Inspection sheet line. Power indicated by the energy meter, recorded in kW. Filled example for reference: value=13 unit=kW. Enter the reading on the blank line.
value=0.17 unit=kW
